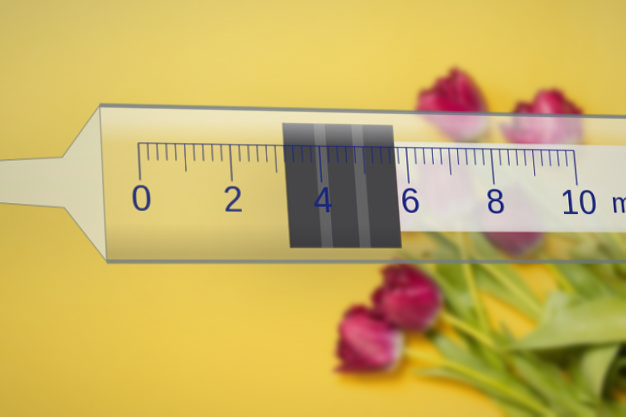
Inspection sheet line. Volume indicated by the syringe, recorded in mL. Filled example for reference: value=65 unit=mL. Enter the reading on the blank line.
value=3.2 unit=mL
